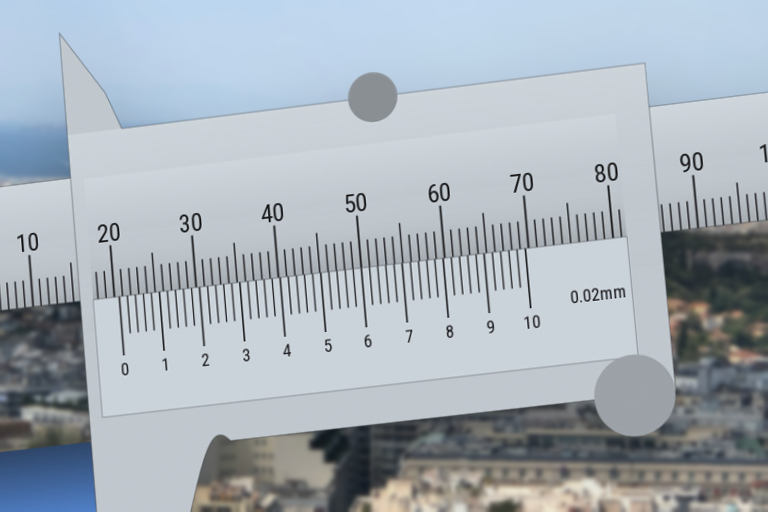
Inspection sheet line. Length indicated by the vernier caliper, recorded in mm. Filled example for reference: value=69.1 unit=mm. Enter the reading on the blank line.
value=20.6 unit=mm
